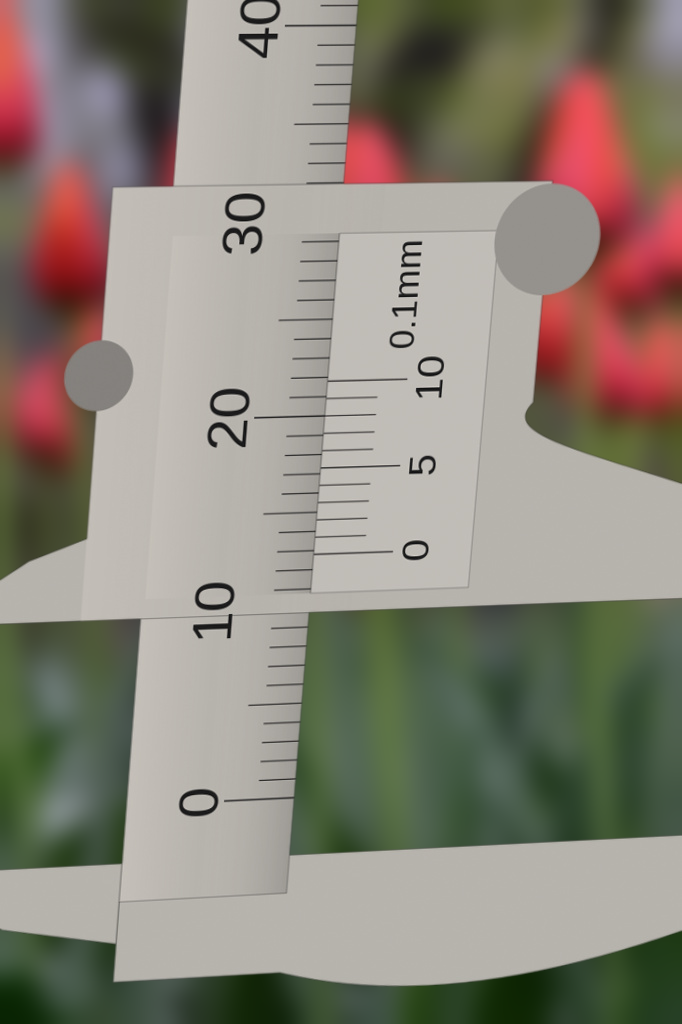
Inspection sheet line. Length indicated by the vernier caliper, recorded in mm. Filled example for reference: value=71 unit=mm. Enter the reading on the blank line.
value=12.8 unit=mm
